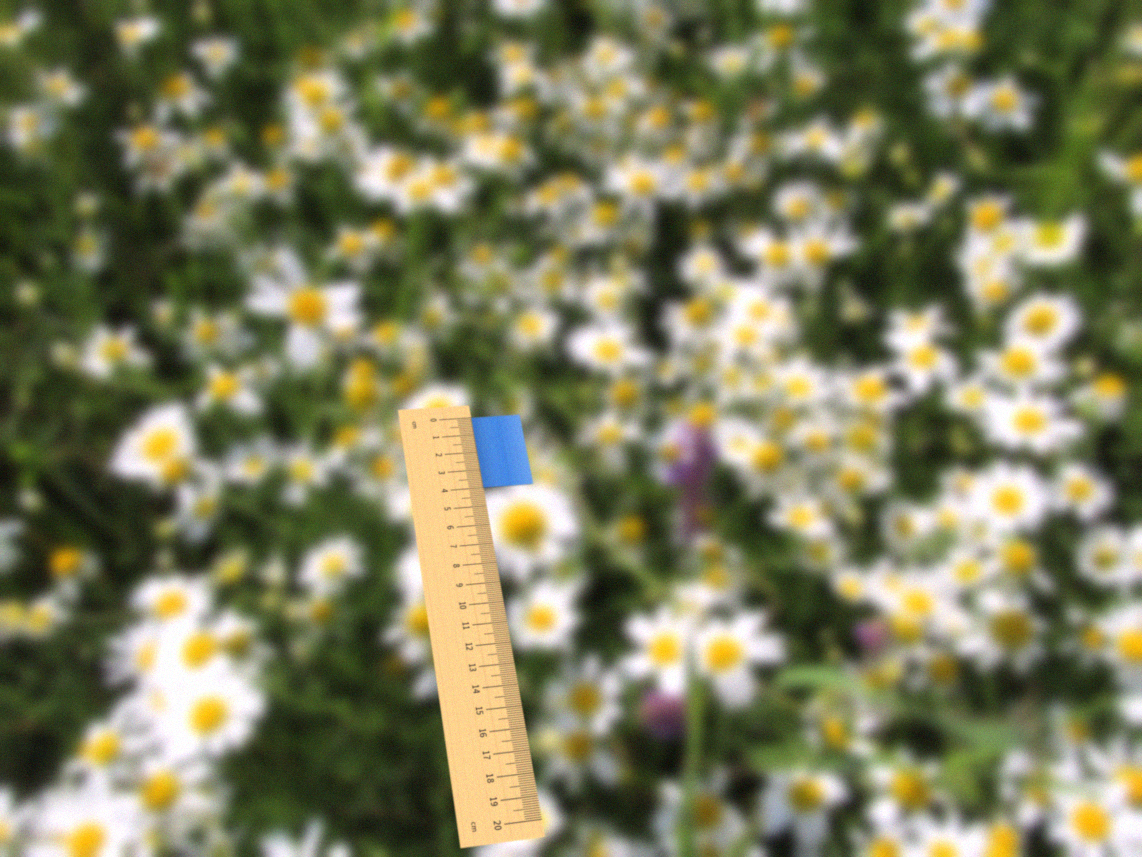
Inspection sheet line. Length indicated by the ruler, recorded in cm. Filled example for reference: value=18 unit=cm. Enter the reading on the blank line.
value=4 unit=cm
